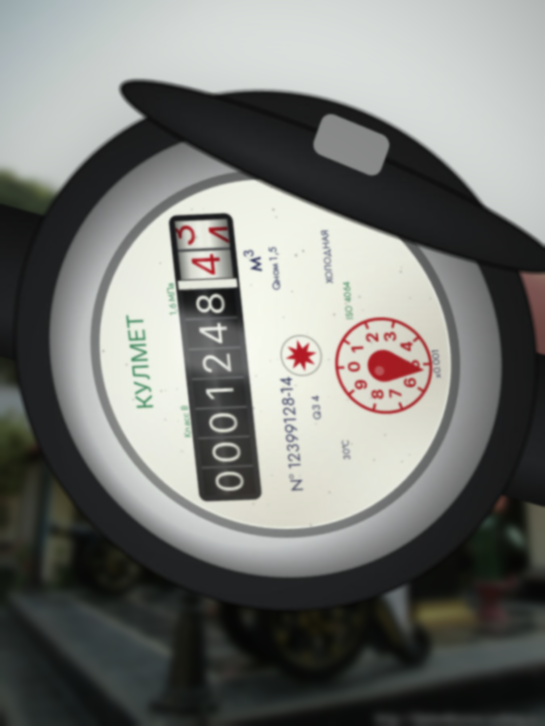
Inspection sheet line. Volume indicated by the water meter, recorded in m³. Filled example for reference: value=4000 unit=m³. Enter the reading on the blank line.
value=1248.435 unit=m³
